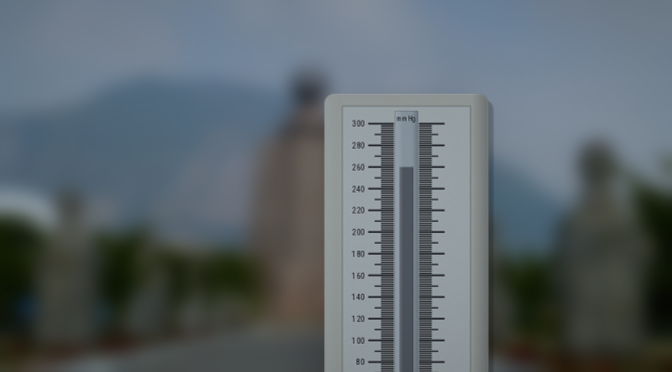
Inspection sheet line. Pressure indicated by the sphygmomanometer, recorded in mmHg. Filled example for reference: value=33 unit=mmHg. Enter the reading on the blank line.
value=260 unit=mmHg
